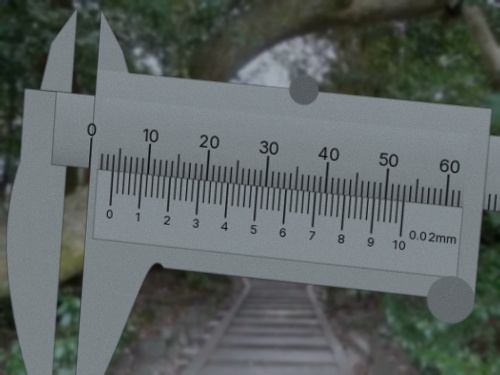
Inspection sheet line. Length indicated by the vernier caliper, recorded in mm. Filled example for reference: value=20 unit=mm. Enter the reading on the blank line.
value=4.0 unit=mm
